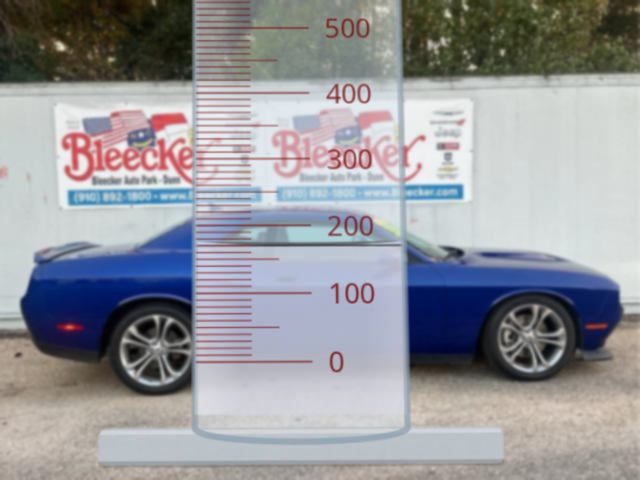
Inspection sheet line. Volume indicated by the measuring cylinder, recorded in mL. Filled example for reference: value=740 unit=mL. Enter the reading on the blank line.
value=170 unit=mL
